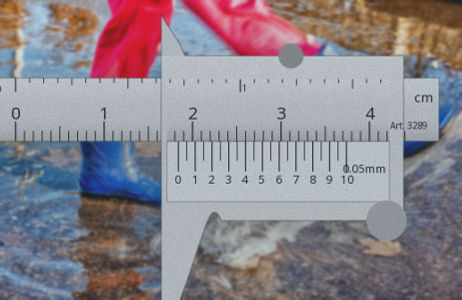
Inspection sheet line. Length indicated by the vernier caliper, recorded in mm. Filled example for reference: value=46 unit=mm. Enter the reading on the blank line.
value=18.4 unit=mm
